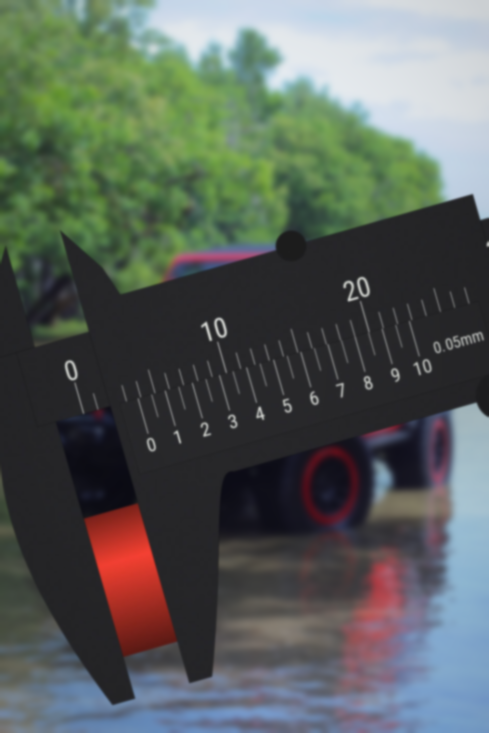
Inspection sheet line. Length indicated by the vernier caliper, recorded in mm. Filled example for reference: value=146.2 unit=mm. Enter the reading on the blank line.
value=3.8 unit=mm
